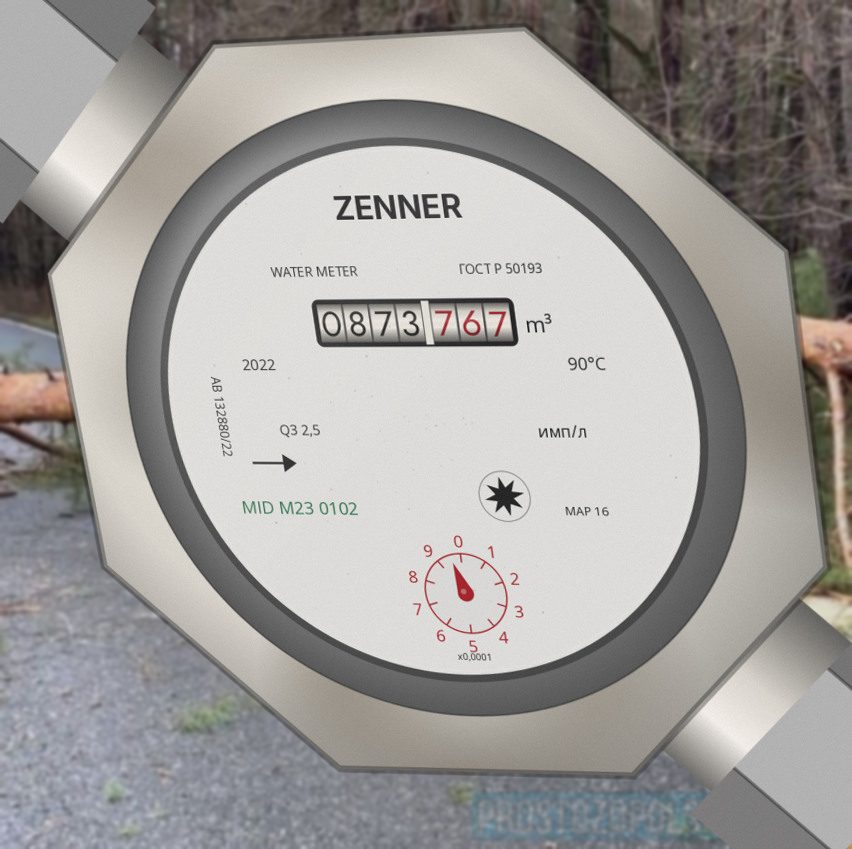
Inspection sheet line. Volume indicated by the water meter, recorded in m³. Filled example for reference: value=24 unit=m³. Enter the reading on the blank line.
value=873.7669 unit=m³
